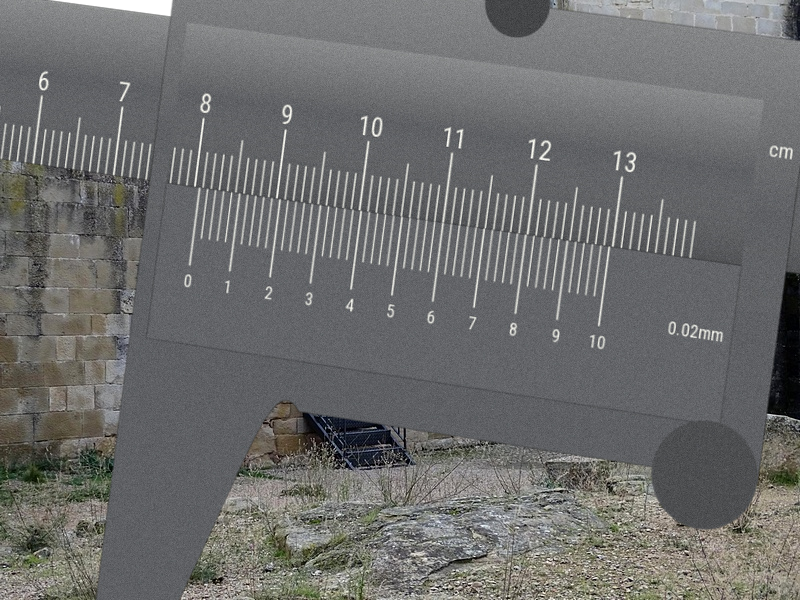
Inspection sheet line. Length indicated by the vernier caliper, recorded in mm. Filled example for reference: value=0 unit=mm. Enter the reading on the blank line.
value=80.6 unit=mm
